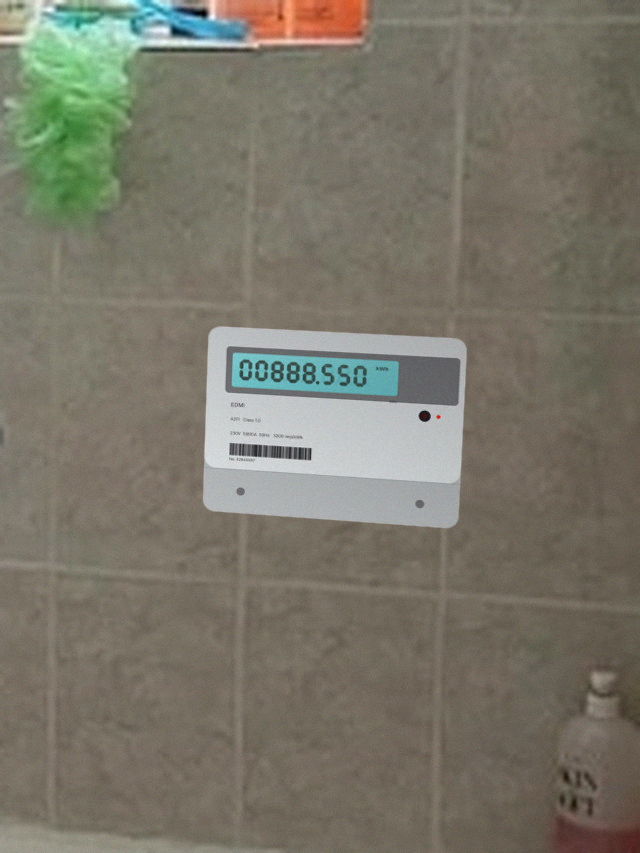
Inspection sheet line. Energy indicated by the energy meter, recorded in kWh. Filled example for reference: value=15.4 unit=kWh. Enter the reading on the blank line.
value=888.550 unit=kWh
